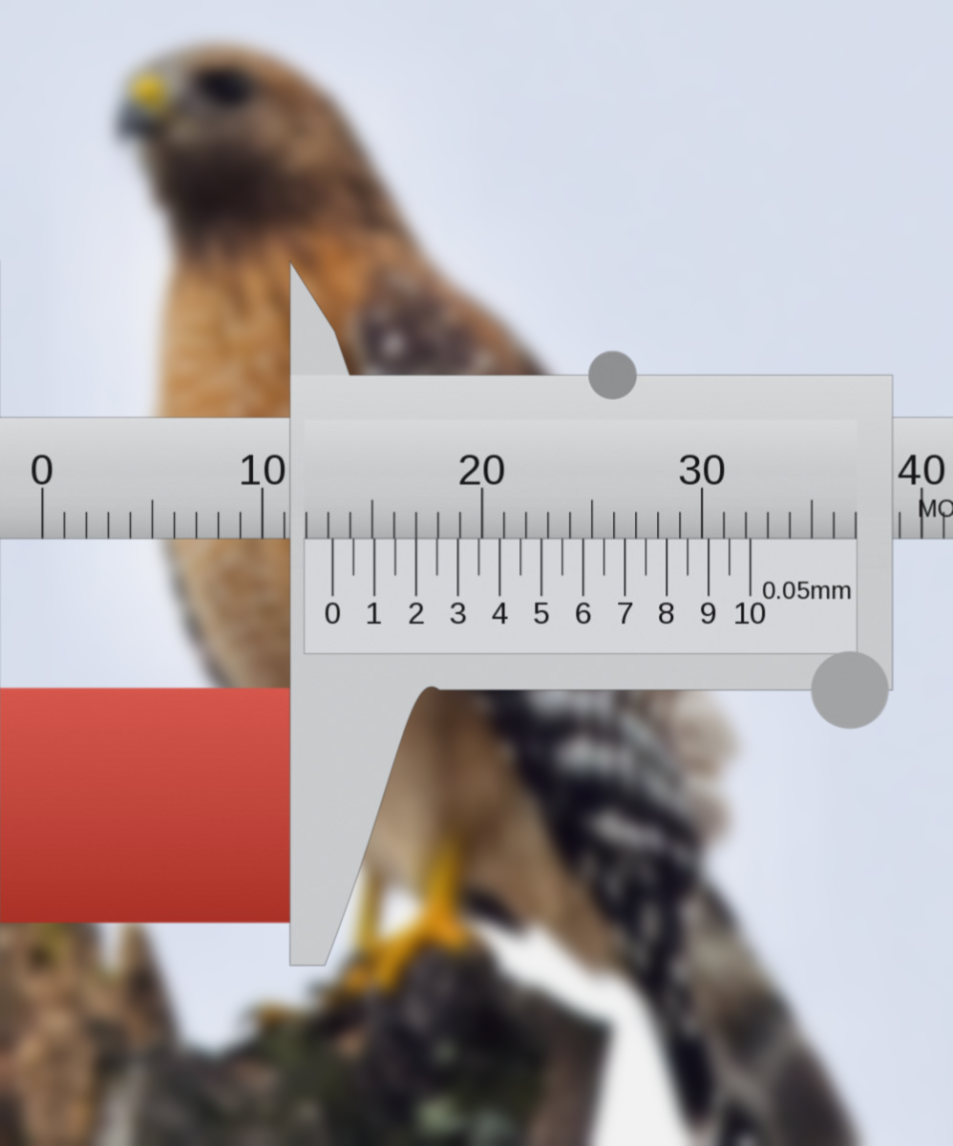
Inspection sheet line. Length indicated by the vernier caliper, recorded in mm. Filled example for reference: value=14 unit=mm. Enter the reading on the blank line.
value=13.2 unit=mm
